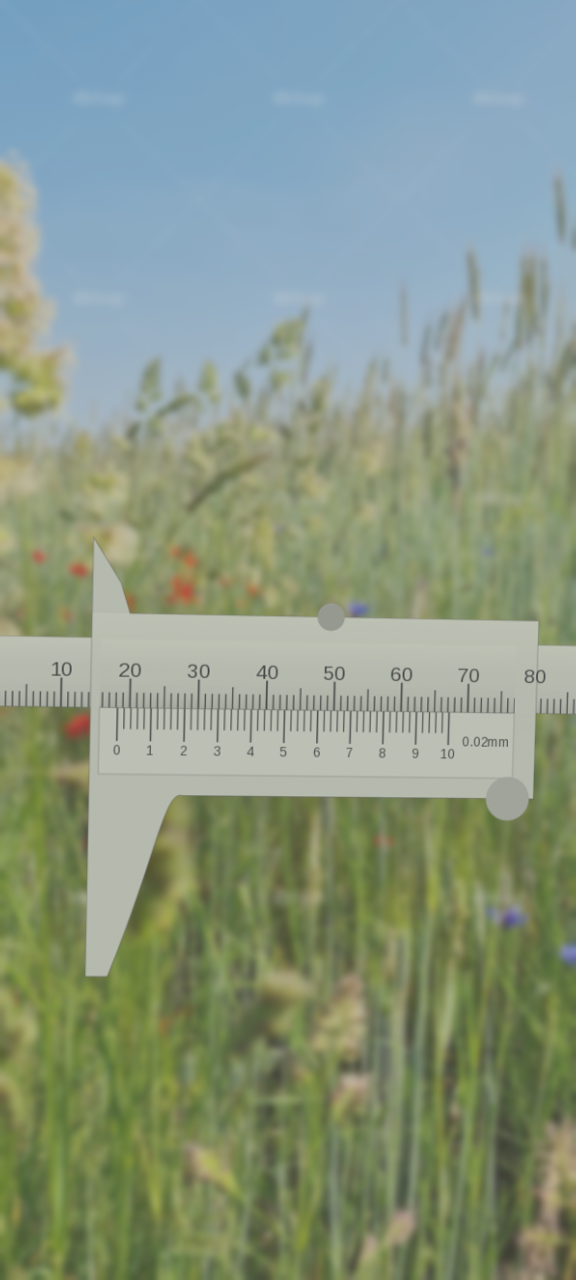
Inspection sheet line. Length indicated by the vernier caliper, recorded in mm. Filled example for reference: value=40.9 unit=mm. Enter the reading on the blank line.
value=18.2 unit=mm
